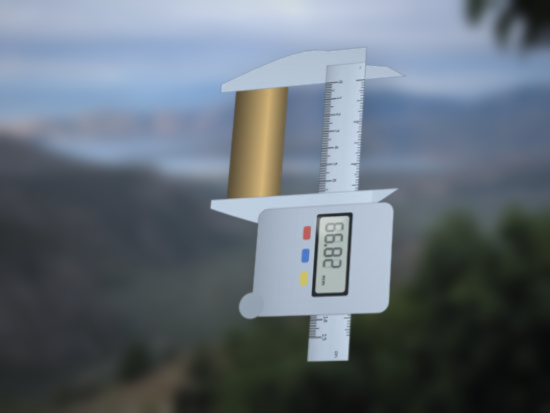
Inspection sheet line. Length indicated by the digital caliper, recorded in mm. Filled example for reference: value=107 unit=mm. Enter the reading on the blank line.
value=66.82 unit=mm
